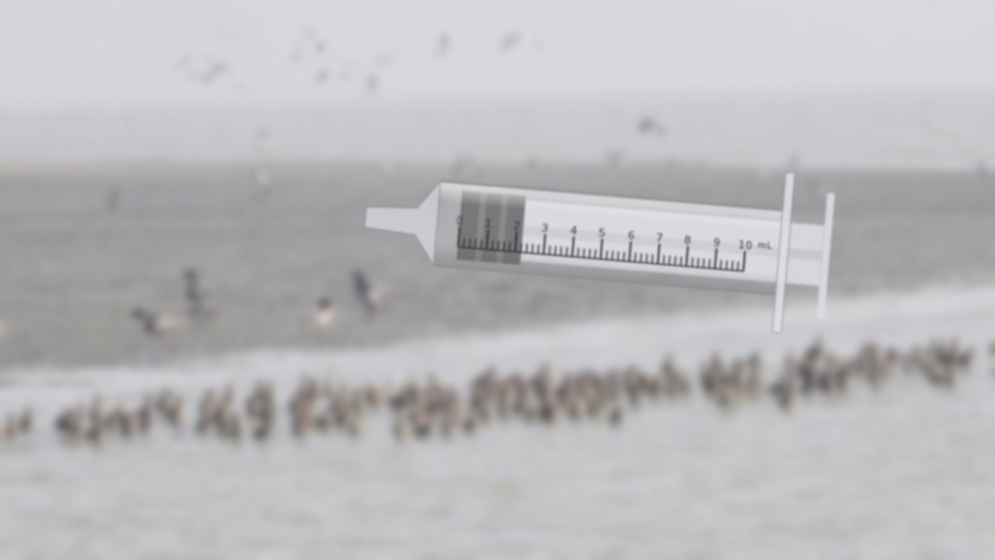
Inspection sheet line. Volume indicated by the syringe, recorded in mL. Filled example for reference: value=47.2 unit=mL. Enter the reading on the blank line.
value=0 unit=mL
